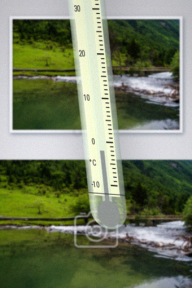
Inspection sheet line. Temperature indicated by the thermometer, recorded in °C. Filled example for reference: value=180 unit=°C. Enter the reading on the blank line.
value=-2 unit=°C
